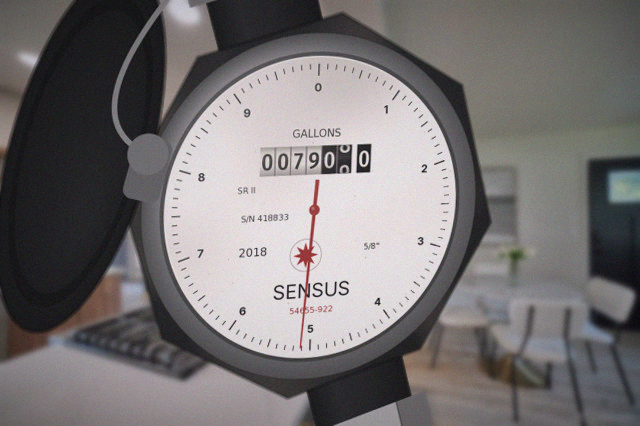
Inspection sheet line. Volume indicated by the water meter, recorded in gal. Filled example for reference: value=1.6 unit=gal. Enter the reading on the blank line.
value=79085.1 unit=gal
